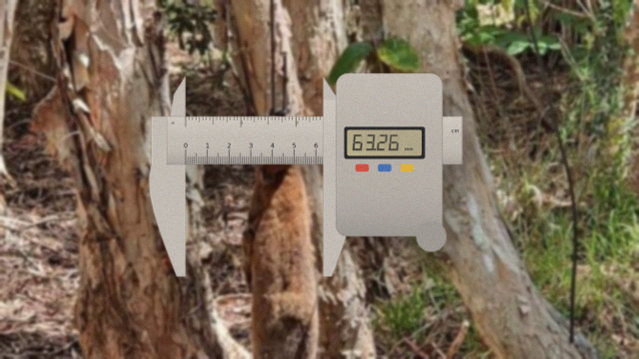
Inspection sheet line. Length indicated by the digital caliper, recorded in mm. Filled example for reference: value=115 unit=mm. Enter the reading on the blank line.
value=63.26 unit=mm
